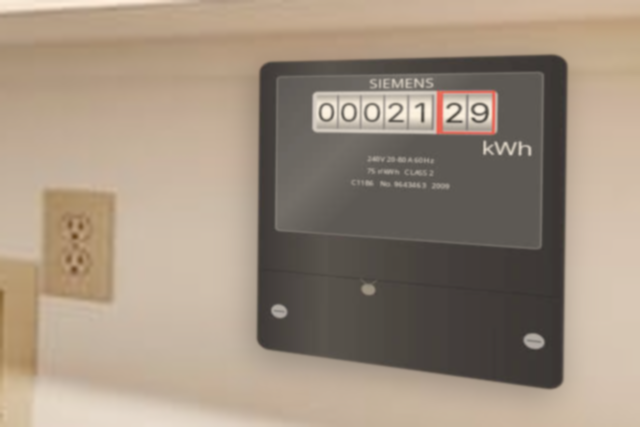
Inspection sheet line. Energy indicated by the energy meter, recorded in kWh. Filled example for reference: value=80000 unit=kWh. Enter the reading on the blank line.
value=21.29 unit=kWh
